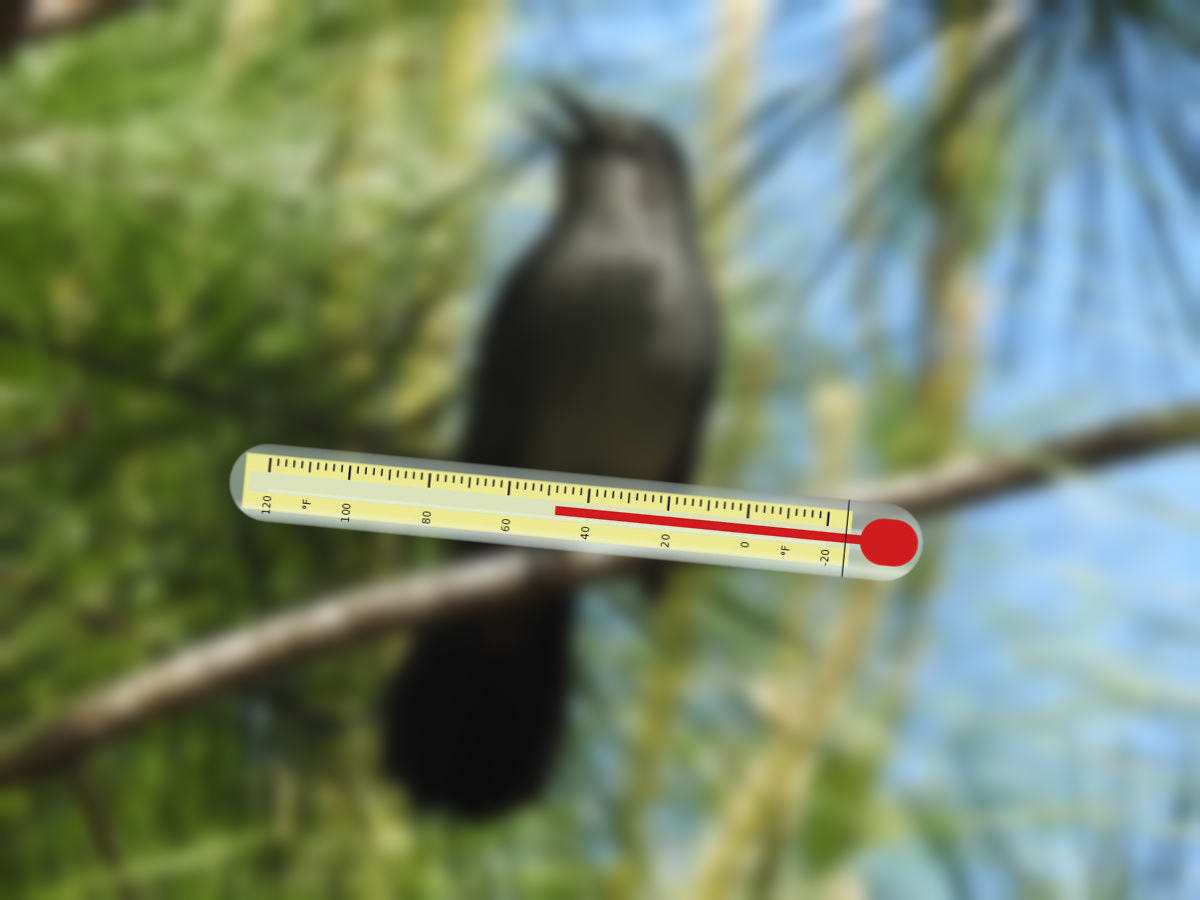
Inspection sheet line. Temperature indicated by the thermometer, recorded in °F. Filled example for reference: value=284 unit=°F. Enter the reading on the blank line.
value=48 unit=°F
